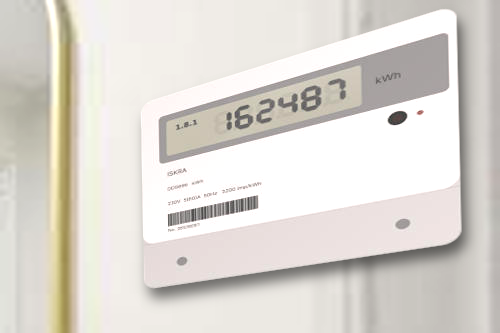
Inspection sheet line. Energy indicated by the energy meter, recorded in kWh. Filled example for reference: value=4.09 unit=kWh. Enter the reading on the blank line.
value=162487 unit=kWh
